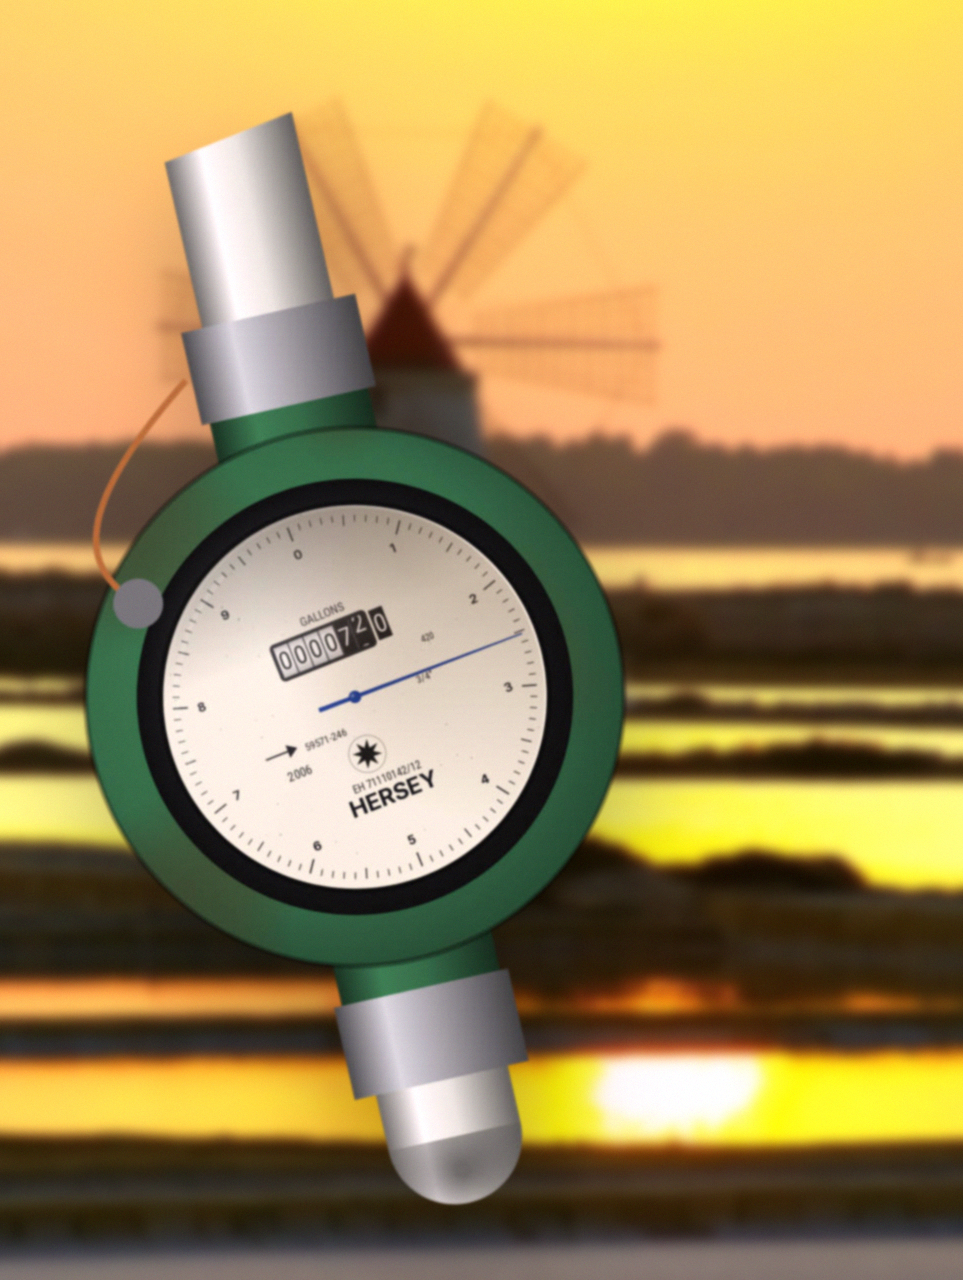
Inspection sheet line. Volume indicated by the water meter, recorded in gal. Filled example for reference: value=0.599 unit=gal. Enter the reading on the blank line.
value=722.5 unit=gal
